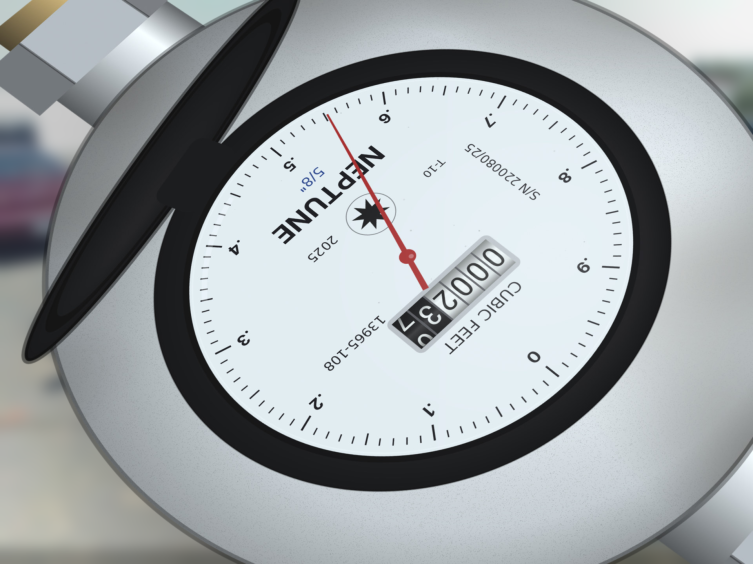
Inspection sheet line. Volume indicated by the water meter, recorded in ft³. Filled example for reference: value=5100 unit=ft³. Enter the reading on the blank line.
value=236.55 unit=ft³
